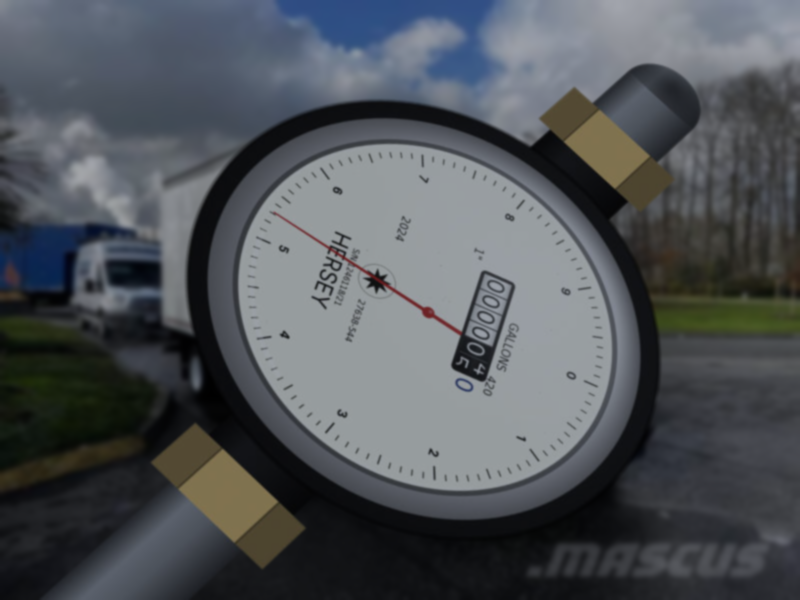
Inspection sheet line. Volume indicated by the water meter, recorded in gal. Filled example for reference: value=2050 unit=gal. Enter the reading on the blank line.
value=45.3 unit=gal
